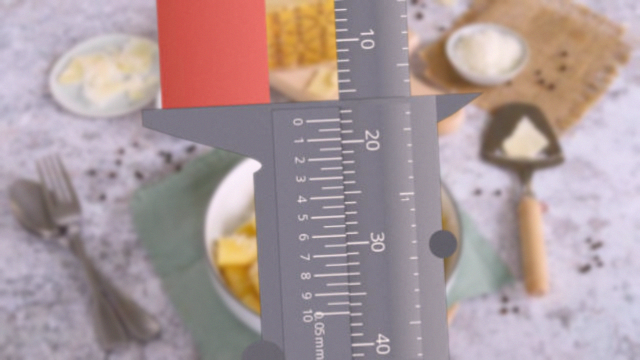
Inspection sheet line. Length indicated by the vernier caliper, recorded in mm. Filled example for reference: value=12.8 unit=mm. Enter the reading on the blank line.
value=17.8 unit=mm
